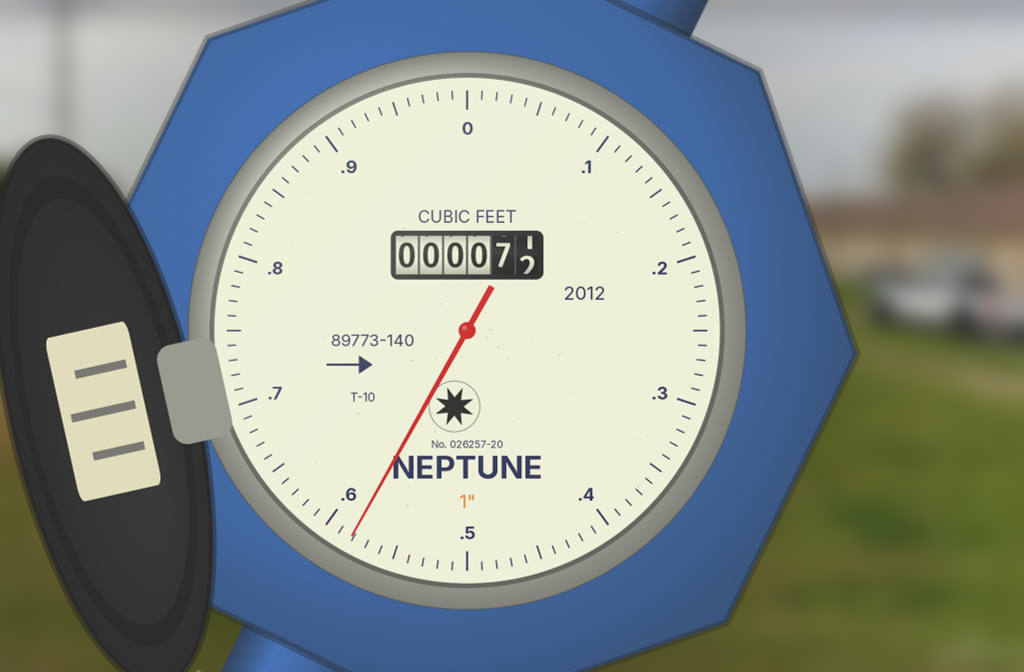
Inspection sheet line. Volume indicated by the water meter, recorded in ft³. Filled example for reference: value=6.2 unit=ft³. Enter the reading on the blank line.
value=71.58 unit=ft³
